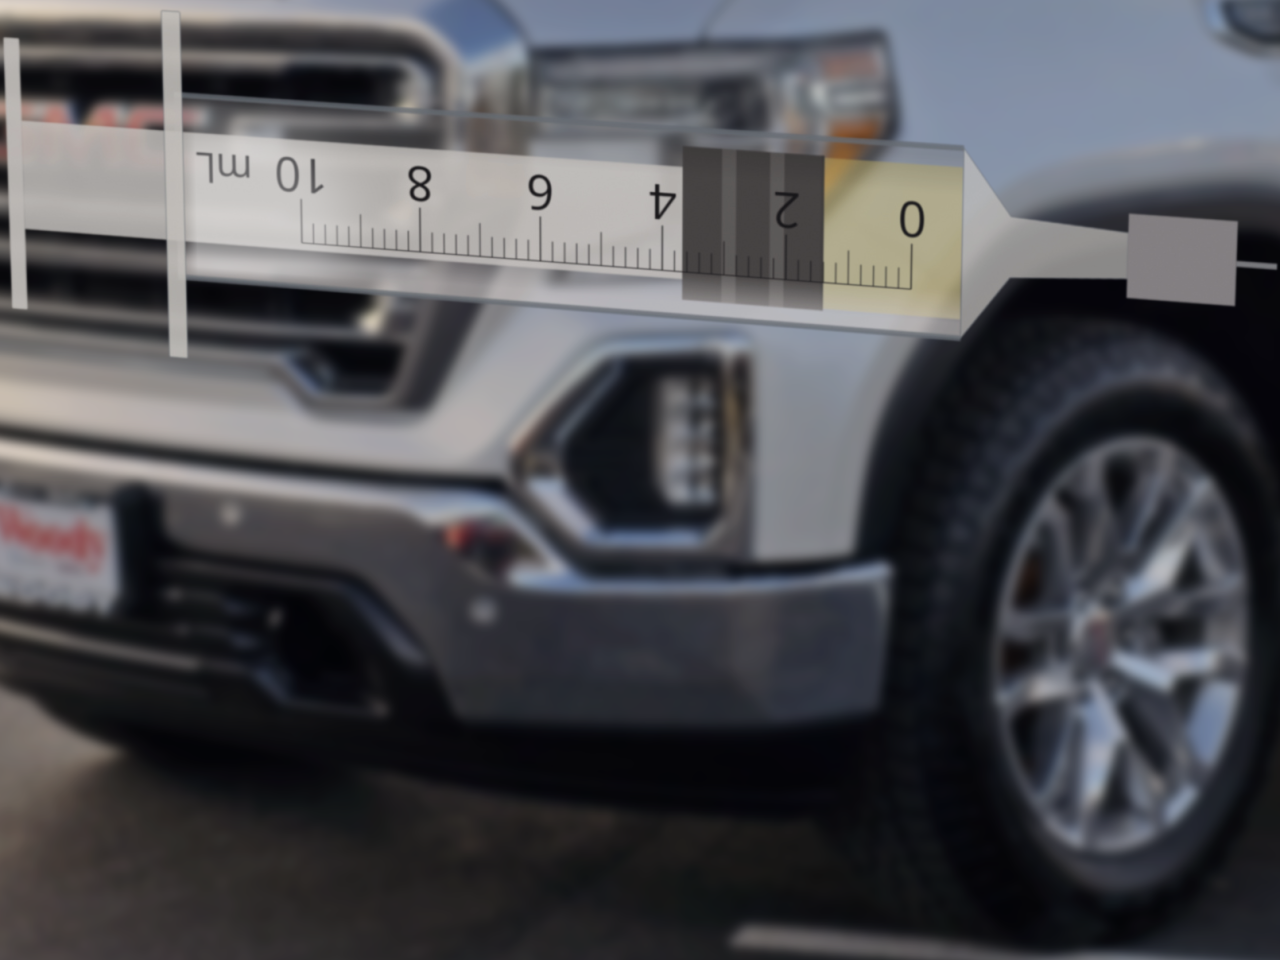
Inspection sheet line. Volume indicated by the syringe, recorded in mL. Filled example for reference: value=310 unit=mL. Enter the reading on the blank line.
value=1.4 unit=mL
